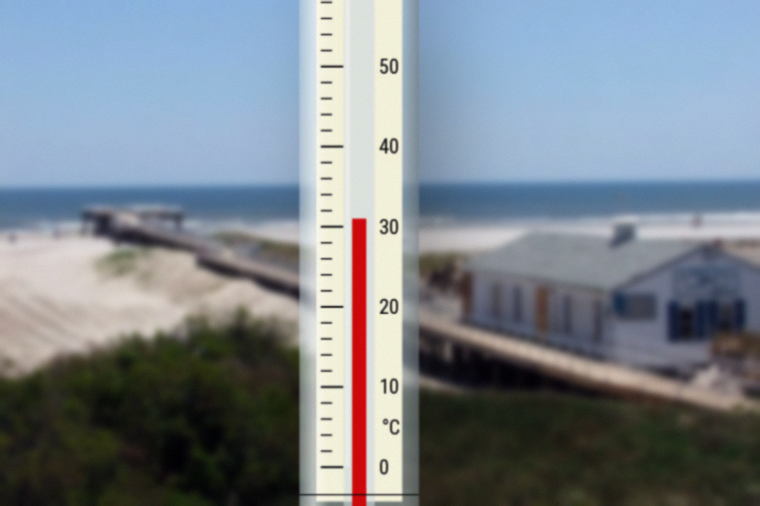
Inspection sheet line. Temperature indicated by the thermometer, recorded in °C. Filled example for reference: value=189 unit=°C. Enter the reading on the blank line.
value=31 unit=°C
